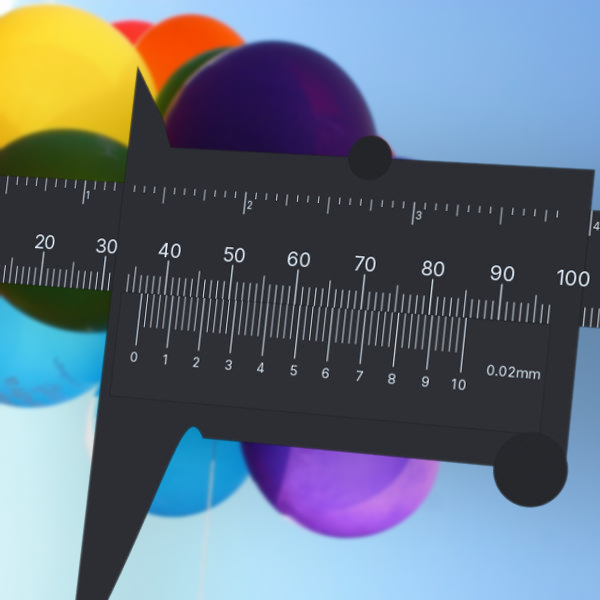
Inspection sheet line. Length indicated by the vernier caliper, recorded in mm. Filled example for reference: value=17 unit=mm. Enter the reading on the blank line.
value=36.4 unit=mm
